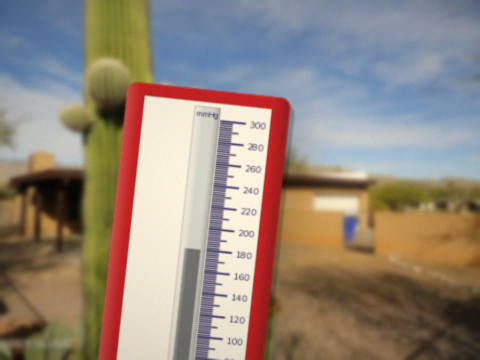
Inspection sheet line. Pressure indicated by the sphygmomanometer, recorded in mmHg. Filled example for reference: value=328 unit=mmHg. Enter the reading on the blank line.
value=180 unit=mmHg
